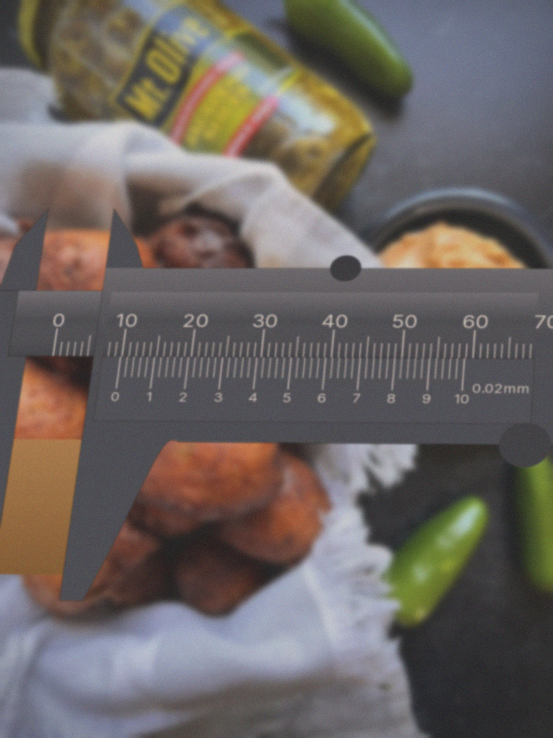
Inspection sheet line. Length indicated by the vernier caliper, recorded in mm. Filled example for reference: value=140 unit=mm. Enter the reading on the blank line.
value=9.8 unit=mm
